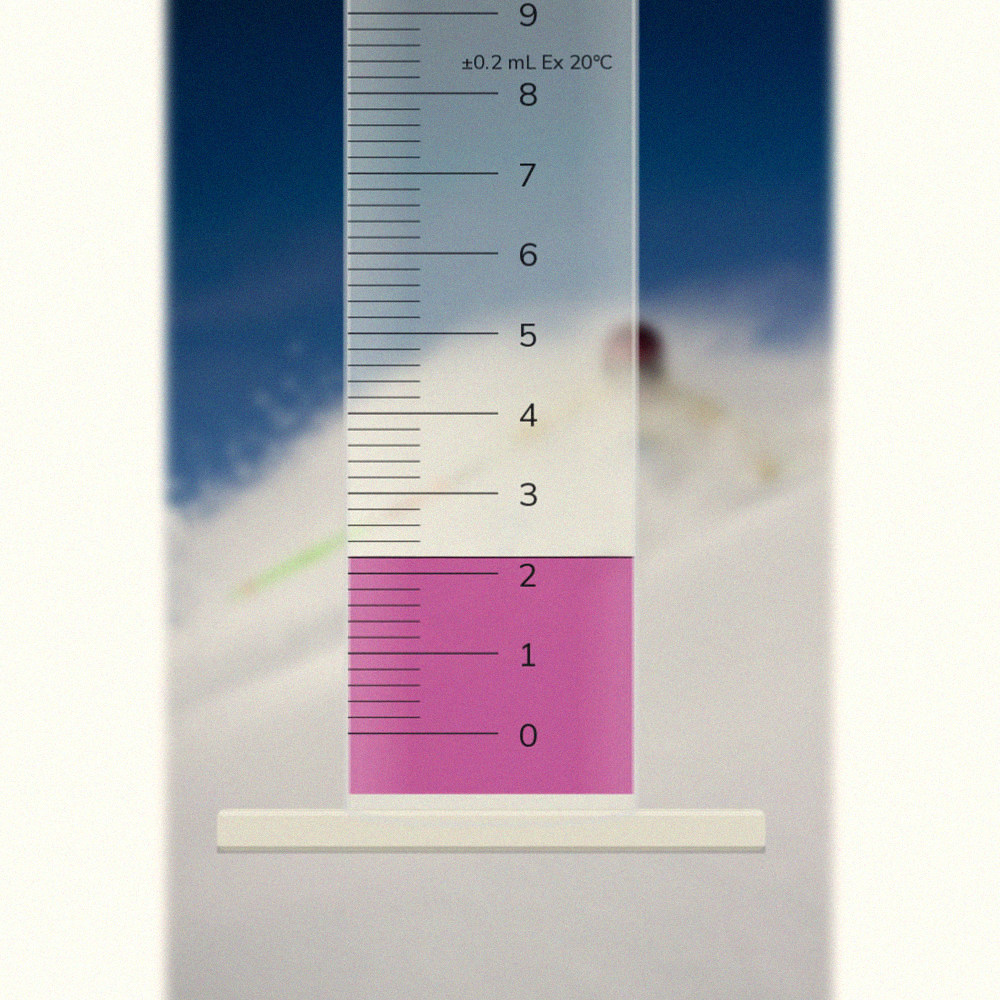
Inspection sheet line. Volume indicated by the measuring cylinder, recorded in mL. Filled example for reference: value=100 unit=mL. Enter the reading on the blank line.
value=2.2 unit=mL
